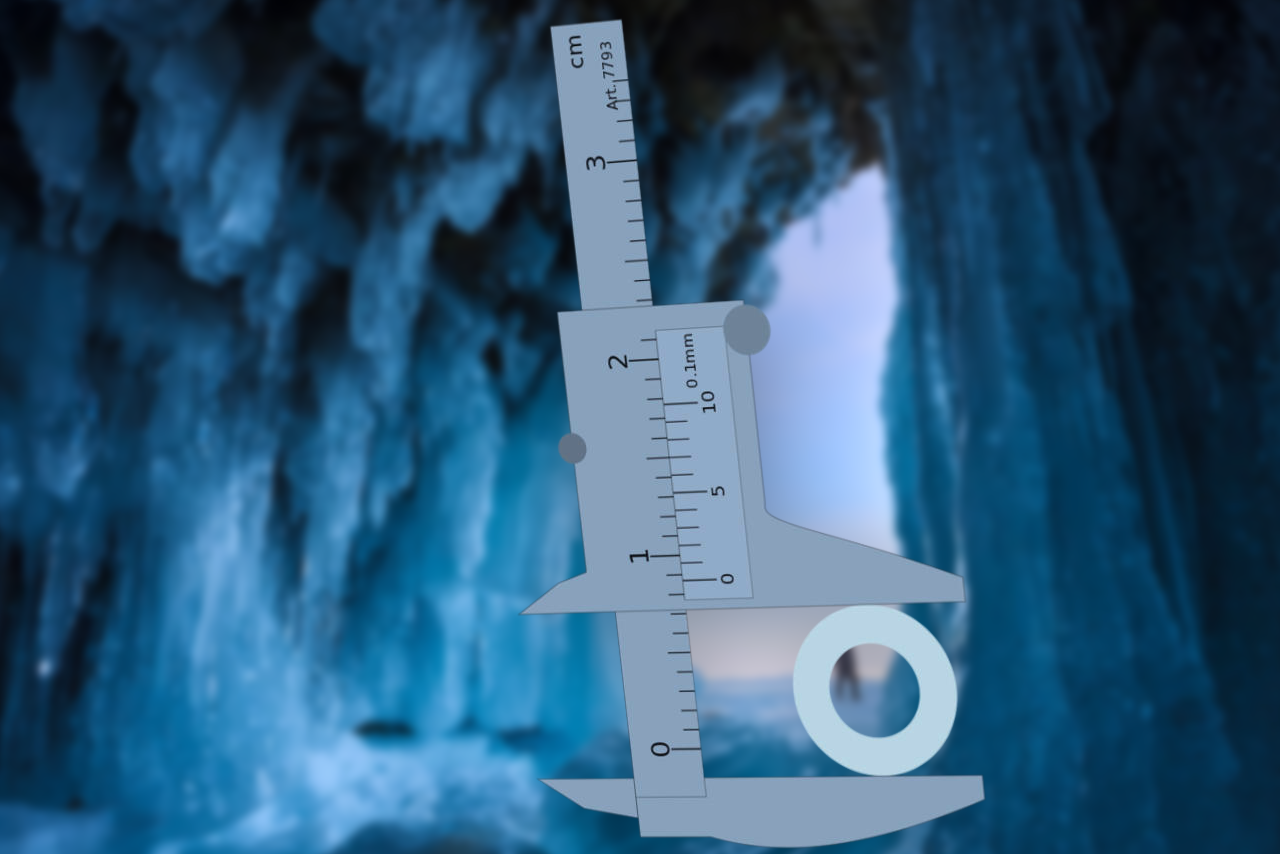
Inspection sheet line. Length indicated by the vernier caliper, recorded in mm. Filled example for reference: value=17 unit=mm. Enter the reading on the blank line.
value=8.7 unit=mm
